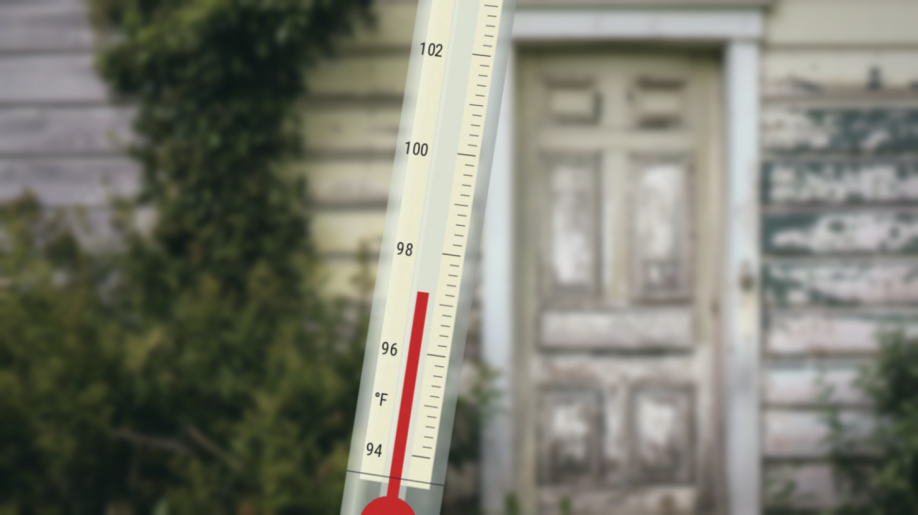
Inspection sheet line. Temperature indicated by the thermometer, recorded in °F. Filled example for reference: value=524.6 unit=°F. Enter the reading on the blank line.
value=97.2 unit=°F
